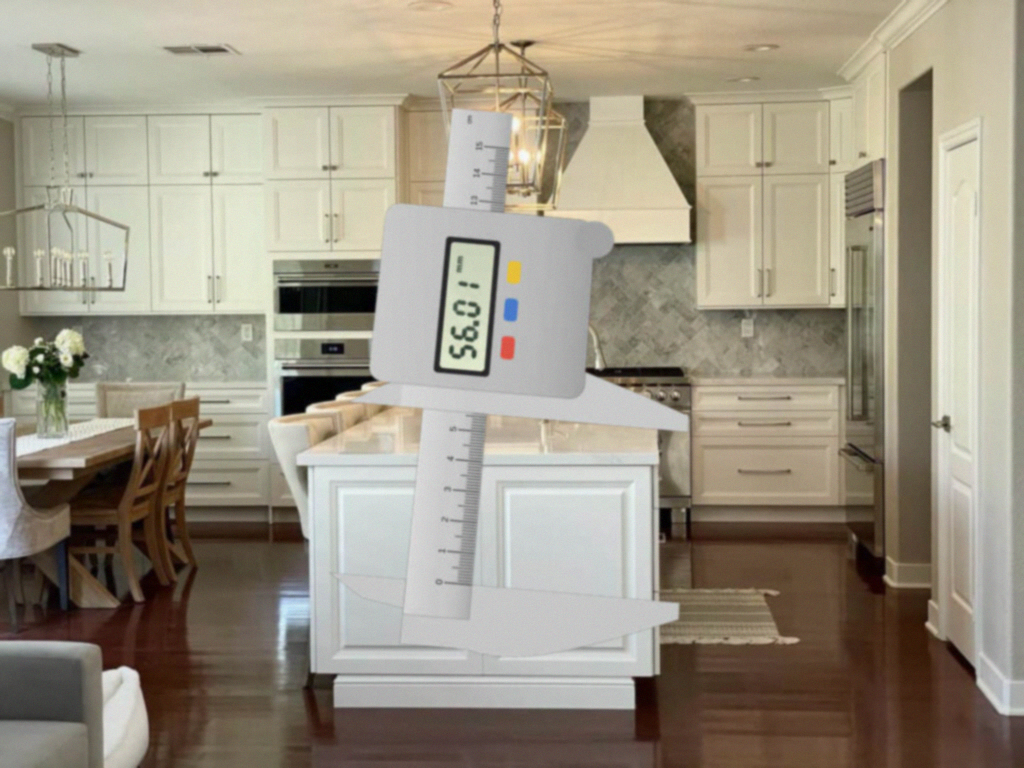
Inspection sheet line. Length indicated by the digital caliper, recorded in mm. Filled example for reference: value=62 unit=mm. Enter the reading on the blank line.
value=56.01 unit=mm
